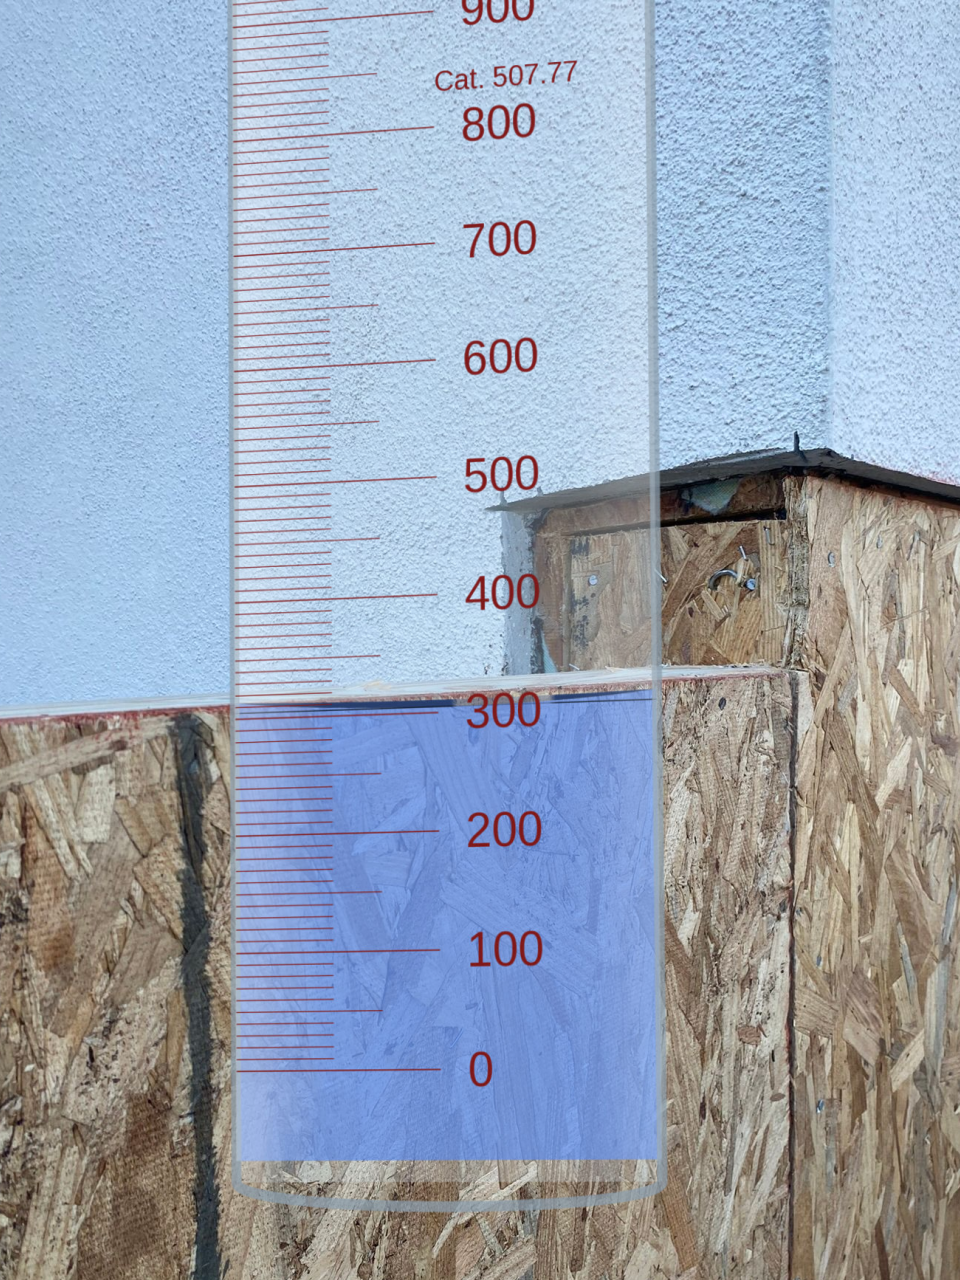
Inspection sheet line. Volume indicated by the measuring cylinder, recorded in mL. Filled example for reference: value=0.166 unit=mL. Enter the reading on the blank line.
value=305 unit=mL
